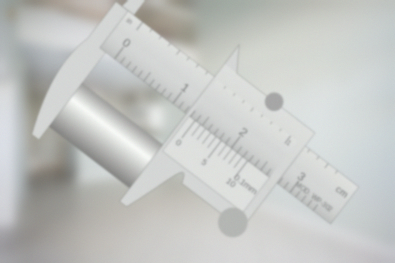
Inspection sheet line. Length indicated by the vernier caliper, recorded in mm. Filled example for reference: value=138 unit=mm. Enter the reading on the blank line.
value=13.8 unit=mm
